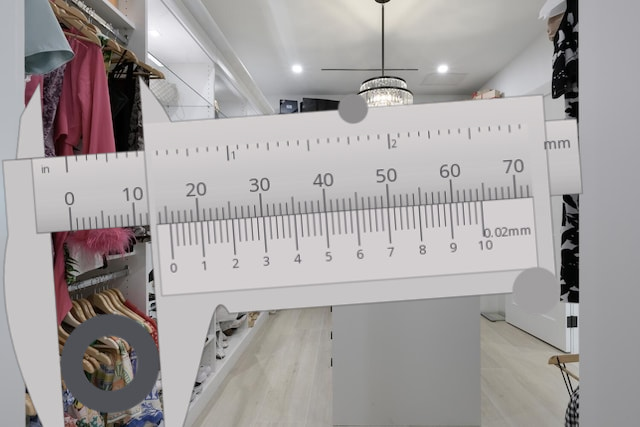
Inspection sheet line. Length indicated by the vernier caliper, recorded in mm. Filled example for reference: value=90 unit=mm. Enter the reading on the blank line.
value=15.6 unit=mm
